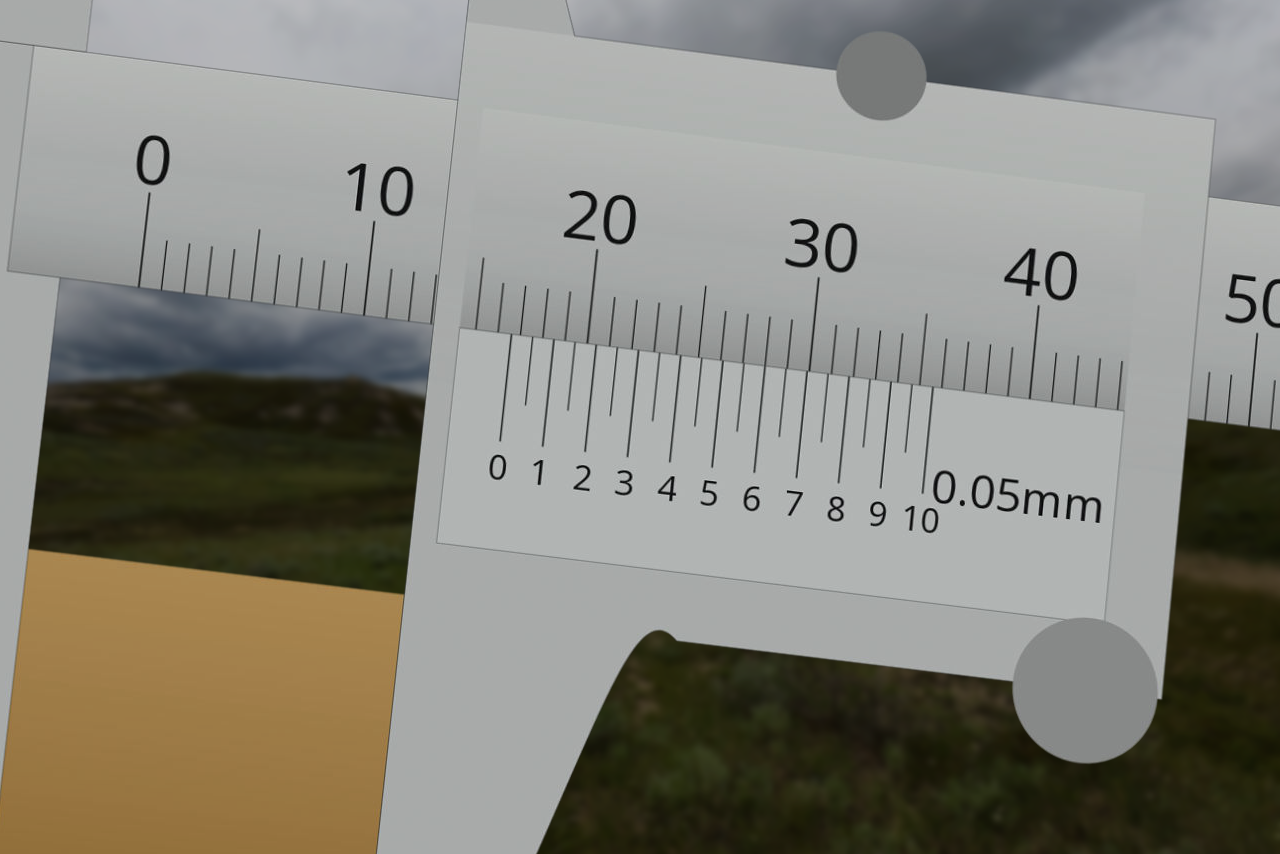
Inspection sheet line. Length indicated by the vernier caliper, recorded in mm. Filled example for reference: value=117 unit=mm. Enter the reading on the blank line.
value=16.6 unit=mm
